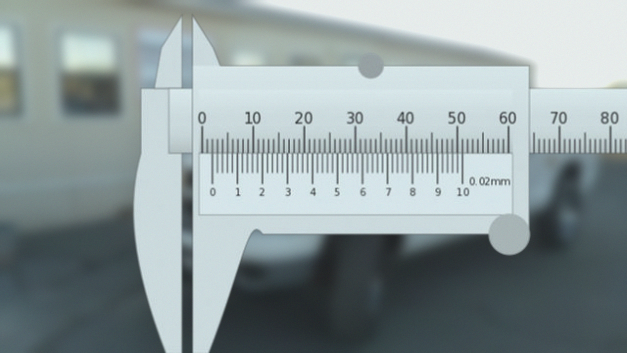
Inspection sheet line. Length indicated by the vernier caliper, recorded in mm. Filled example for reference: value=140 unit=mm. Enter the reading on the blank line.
value=2.0 unit=mm
